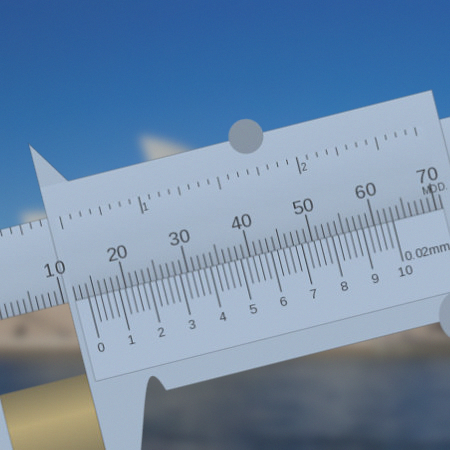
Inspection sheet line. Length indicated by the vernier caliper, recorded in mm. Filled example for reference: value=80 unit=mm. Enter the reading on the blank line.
value=14.0 unit=mm
